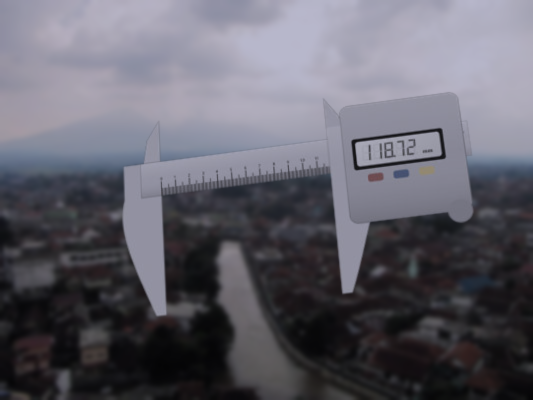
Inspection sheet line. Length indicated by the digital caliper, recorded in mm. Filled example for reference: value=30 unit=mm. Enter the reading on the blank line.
value=118.72 unit=mm
